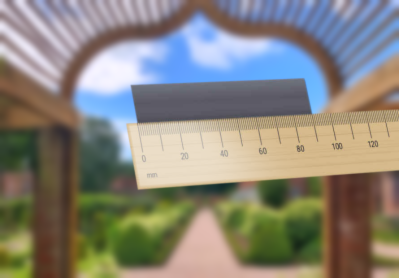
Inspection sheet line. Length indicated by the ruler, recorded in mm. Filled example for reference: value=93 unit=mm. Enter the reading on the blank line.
value=90 unit=mm
